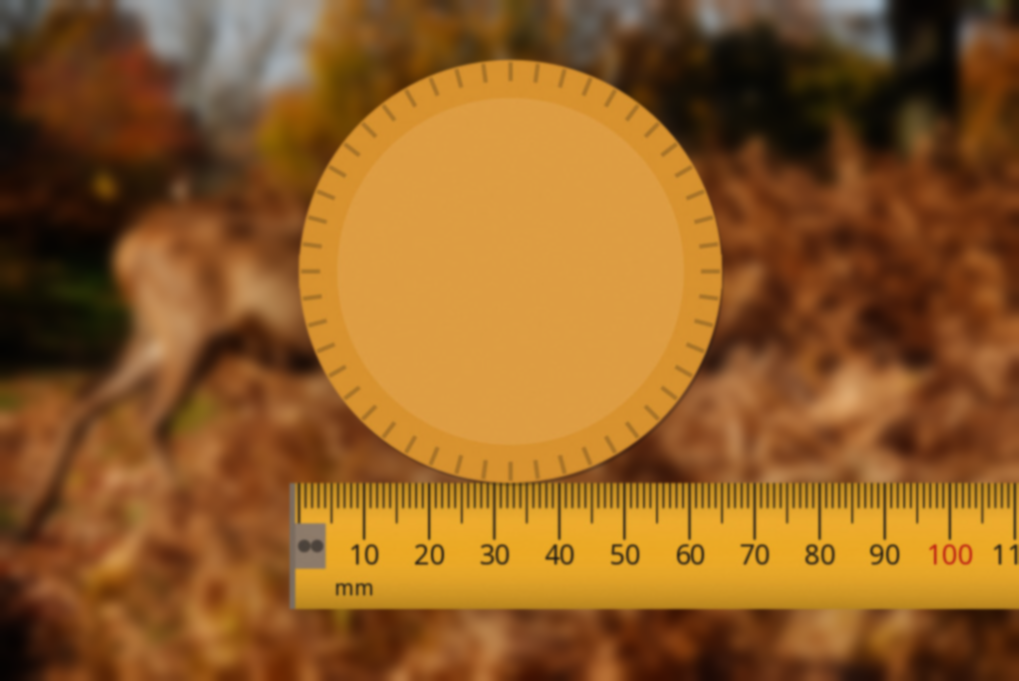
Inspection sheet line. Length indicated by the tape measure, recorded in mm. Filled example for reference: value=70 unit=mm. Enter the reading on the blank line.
value=65 unit=mm
